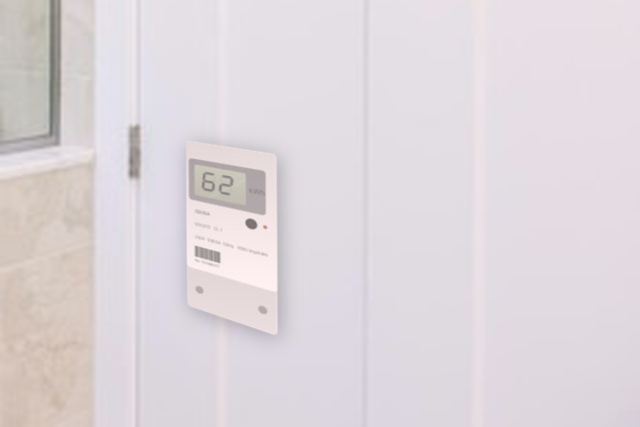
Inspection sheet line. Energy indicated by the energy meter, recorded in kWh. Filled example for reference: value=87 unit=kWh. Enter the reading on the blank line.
value=62 unit=kWh
